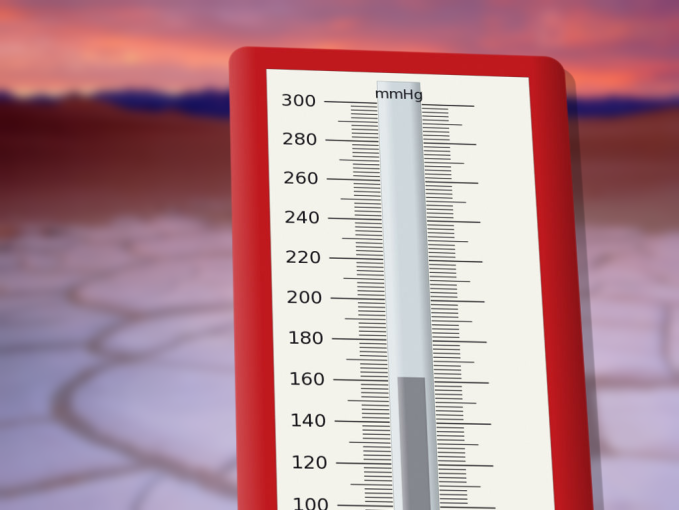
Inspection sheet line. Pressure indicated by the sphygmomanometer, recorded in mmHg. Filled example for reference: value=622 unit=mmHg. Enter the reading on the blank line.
value=162 unit=mmHg
